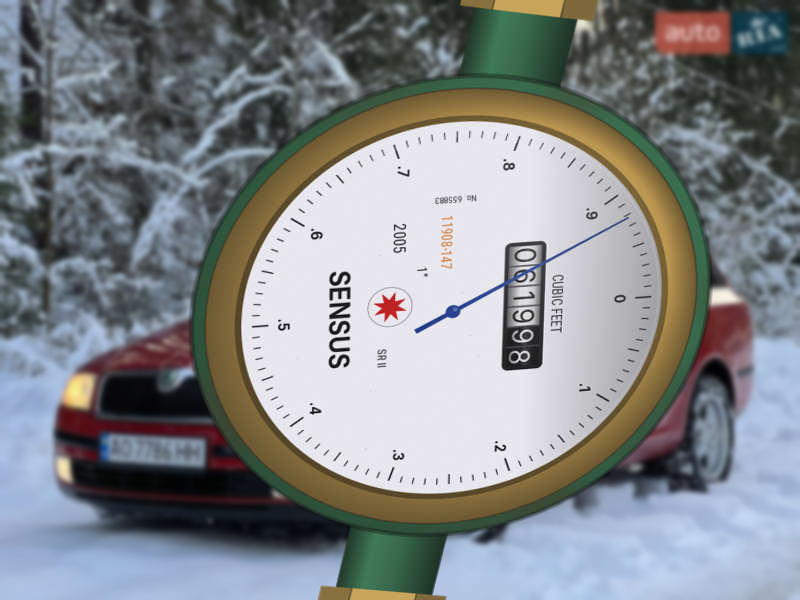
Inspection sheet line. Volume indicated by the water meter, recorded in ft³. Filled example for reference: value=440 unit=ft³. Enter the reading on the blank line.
value=61997.92 unit=ft³
